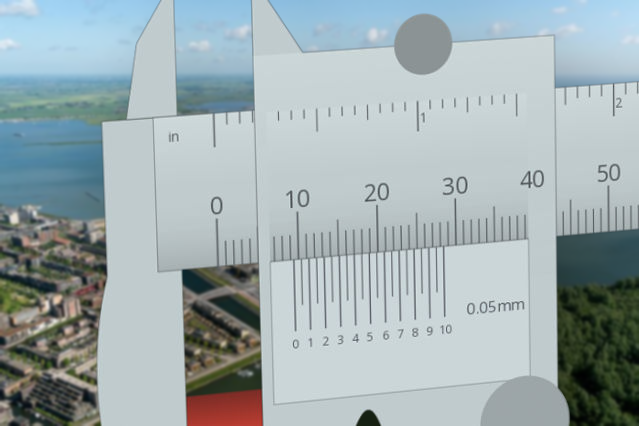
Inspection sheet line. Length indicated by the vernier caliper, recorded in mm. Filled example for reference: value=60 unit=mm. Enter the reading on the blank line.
value=9.4 unit=mm
